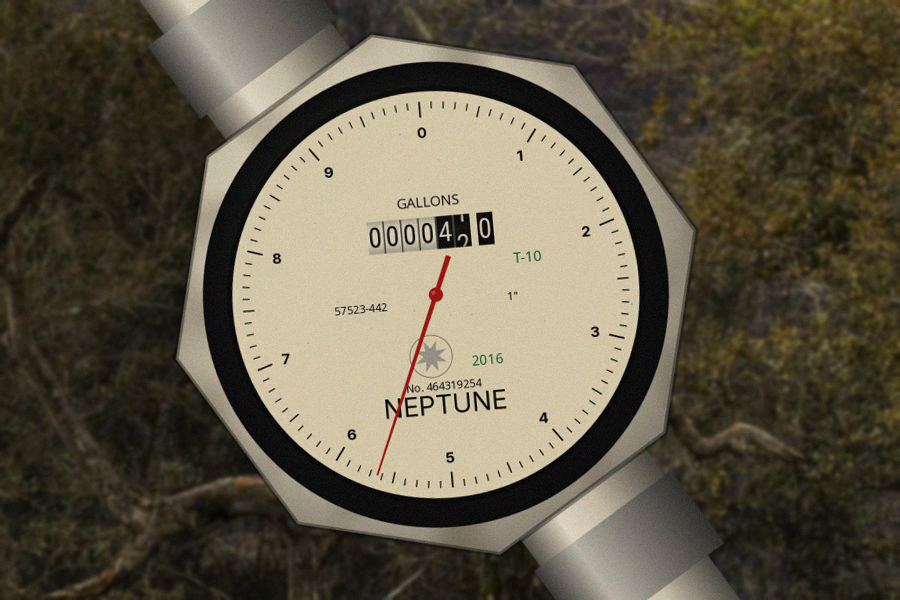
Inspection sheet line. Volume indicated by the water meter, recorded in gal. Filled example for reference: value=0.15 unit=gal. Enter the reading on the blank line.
value=415.6 unit=gal
